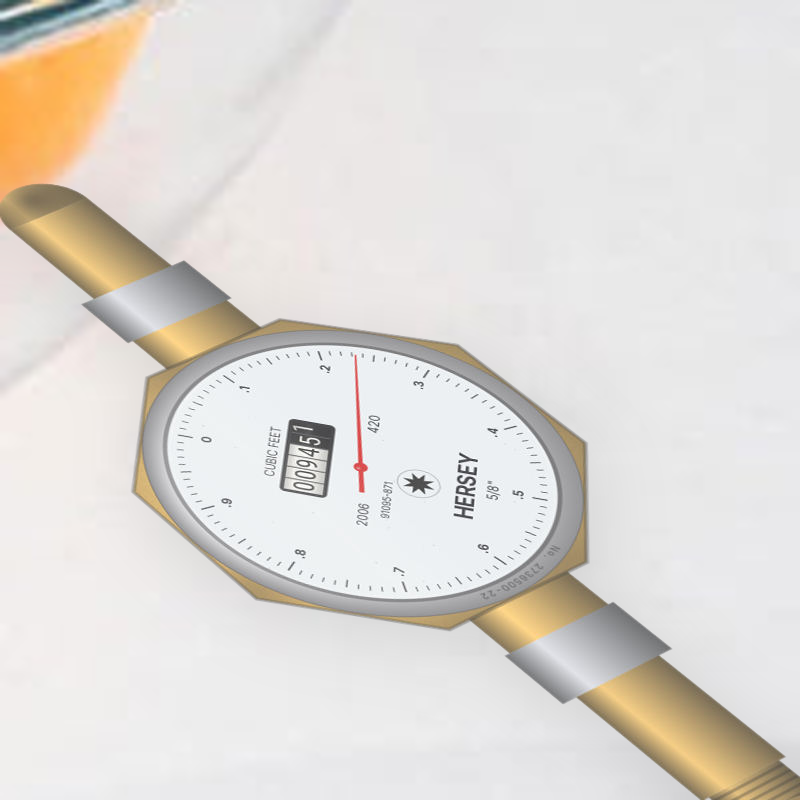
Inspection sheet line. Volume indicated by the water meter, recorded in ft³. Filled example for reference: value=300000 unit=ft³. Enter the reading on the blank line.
value=9451.23 unit=ft³
